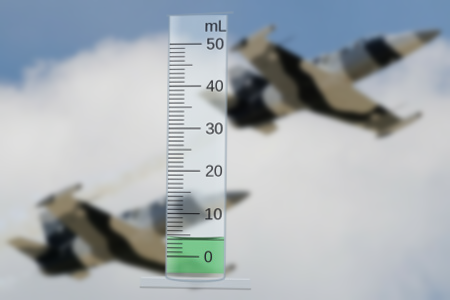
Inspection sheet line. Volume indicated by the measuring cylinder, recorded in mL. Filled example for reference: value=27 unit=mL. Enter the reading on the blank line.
value=4 unit=mL
